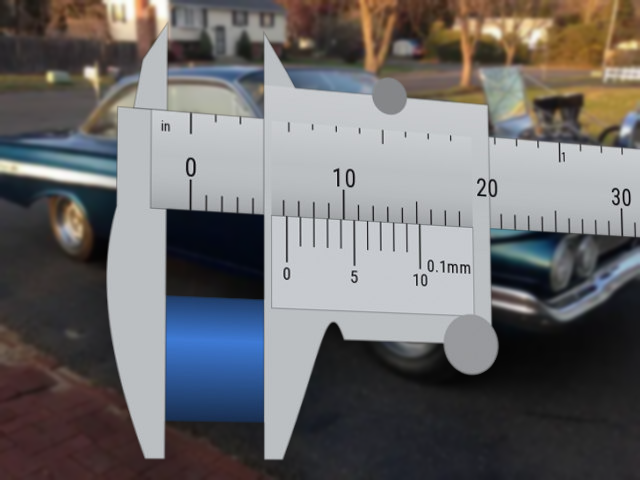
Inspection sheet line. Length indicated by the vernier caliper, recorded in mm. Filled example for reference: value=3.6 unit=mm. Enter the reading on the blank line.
value=6.2 unit=mm
